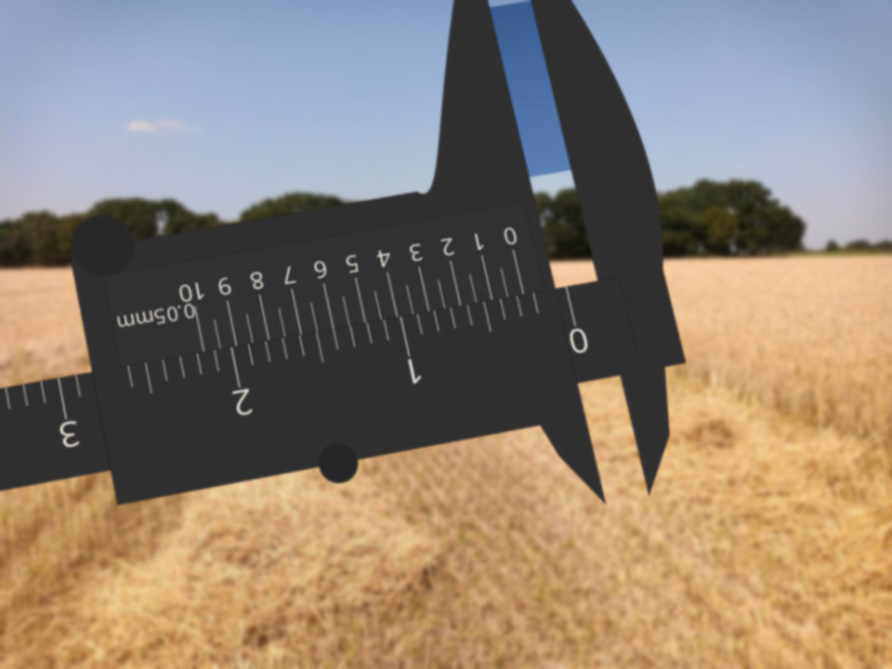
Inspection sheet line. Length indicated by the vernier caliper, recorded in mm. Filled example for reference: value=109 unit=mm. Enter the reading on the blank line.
value=2.6 unit=mm
